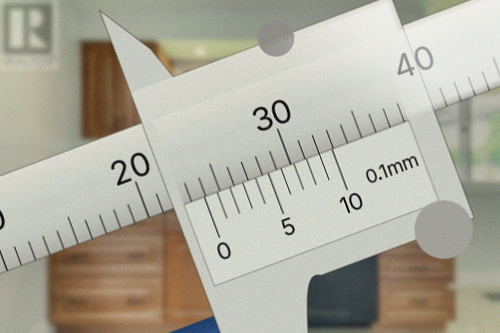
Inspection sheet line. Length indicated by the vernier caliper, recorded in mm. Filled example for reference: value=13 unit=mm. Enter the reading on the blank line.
value=23.9 unit=mm
